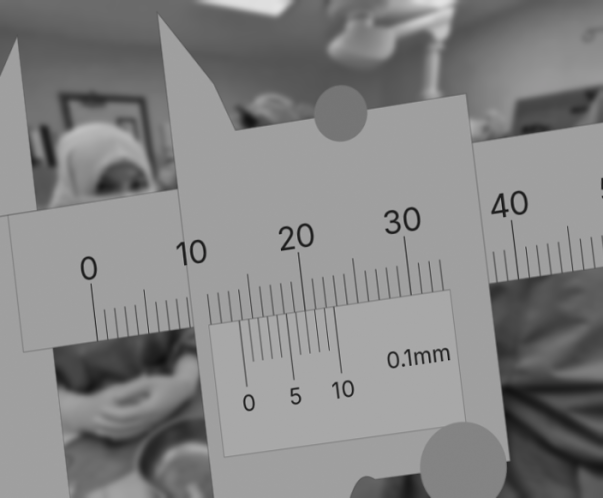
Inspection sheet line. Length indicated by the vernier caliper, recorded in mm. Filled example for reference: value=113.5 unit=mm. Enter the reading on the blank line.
value=13.7 unit=mm
